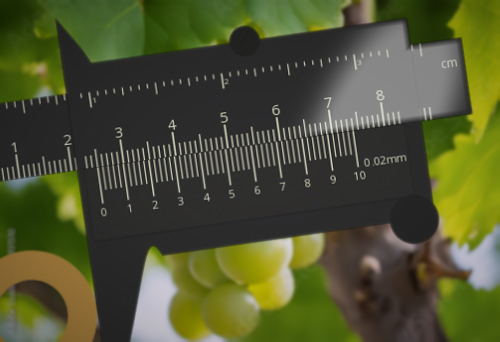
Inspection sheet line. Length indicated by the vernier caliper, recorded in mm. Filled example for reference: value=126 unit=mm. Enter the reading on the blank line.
value=25.0 unit=mm
